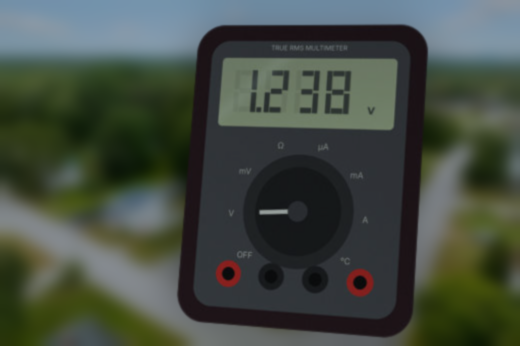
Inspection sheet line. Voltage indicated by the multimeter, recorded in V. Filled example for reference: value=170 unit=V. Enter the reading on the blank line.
value=1.238 unit=V
